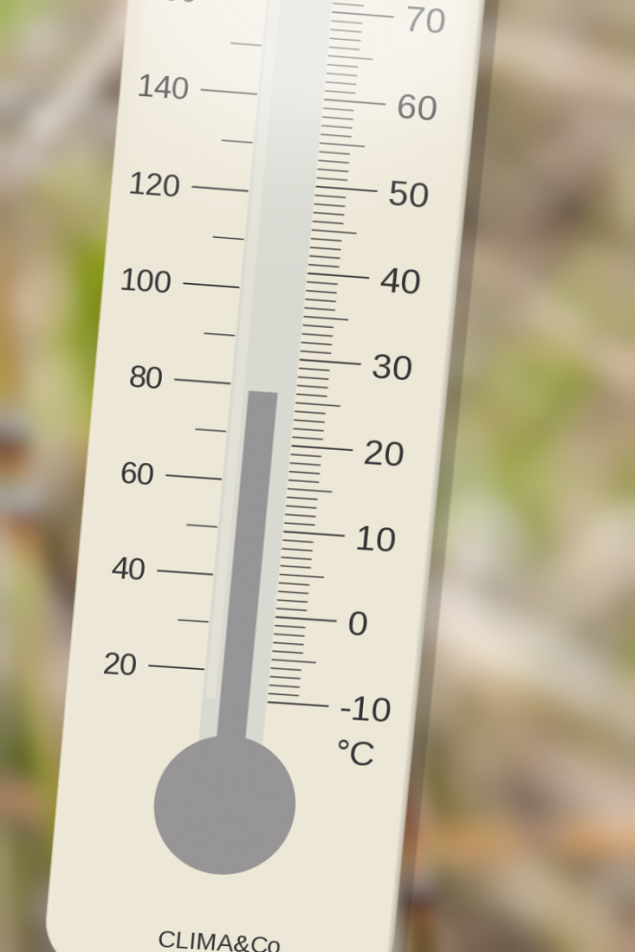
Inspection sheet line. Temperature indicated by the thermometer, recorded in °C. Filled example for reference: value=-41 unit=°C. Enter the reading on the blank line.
value=26 unit=°C
